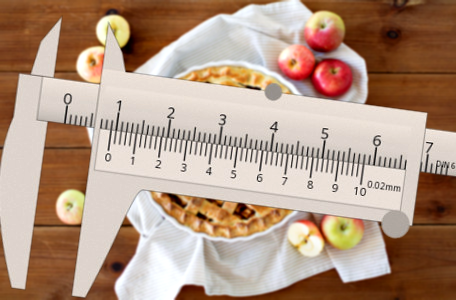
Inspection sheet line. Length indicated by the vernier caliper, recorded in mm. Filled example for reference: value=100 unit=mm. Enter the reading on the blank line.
value=9.0 unit=mm
